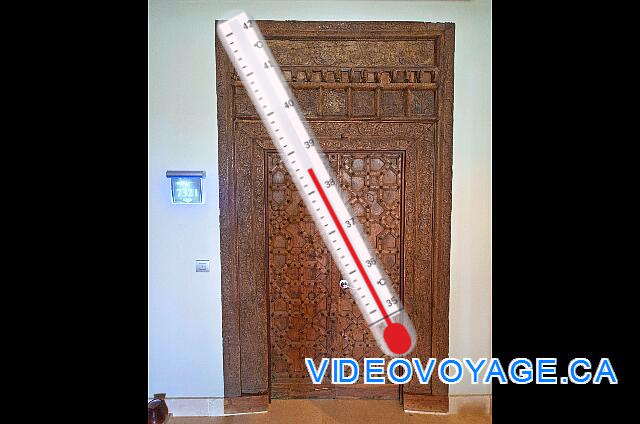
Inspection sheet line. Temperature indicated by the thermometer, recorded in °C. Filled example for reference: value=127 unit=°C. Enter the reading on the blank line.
value=38.5 unit=°C
